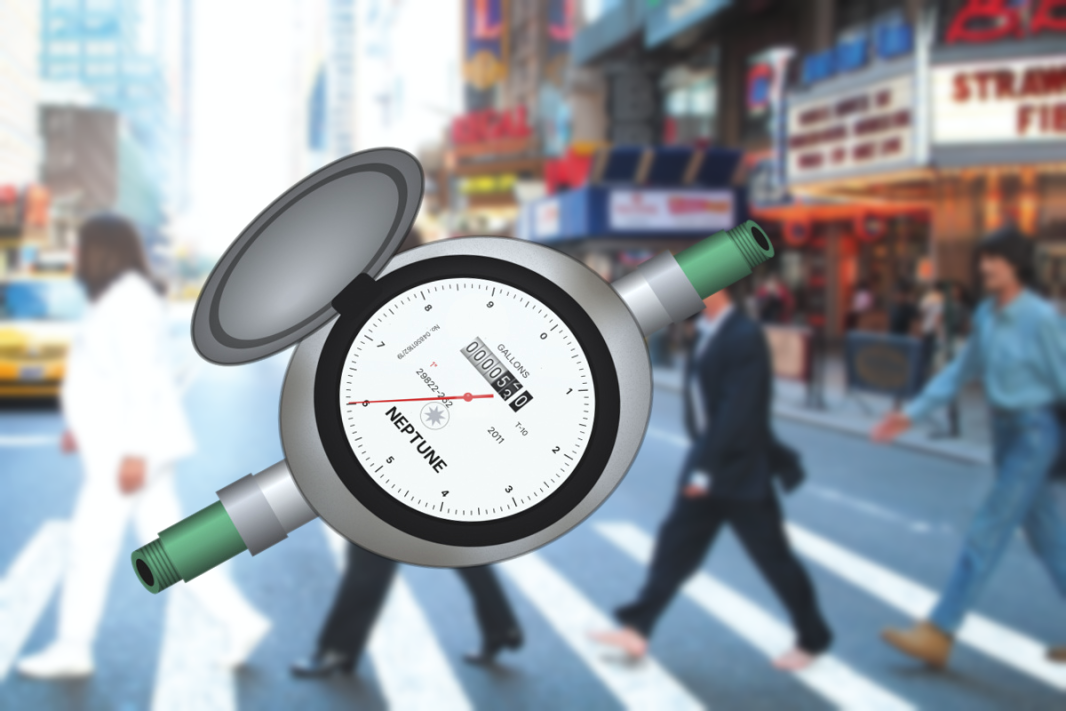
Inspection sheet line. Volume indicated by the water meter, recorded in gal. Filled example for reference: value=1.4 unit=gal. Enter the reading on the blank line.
value=526.0 unit=gal
